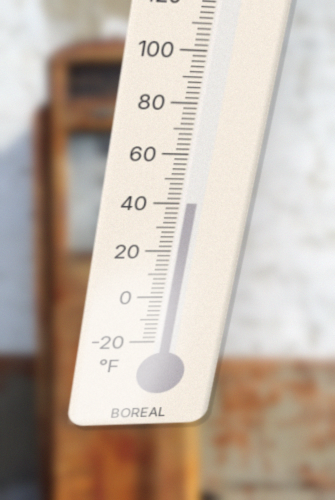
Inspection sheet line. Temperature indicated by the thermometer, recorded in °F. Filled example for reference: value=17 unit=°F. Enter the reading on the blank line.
value=40 unit=°F
